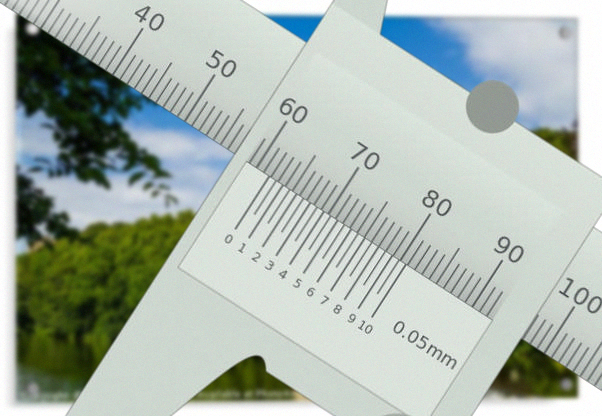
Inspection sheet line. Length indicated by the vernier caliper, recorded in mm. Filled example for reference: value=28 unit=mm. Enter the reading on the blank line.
value=61.8 unit=mm
